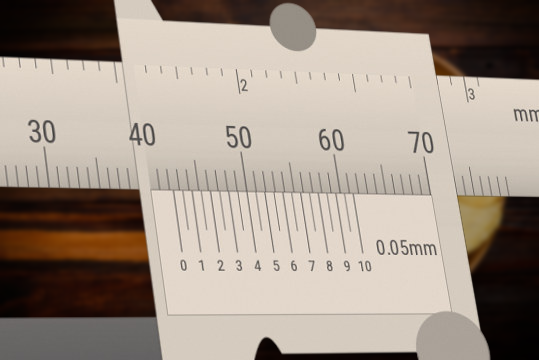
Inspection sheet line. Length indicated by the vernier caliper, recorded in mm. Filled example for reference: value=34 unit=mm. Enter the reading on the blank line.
value=42.4 unit=mm
